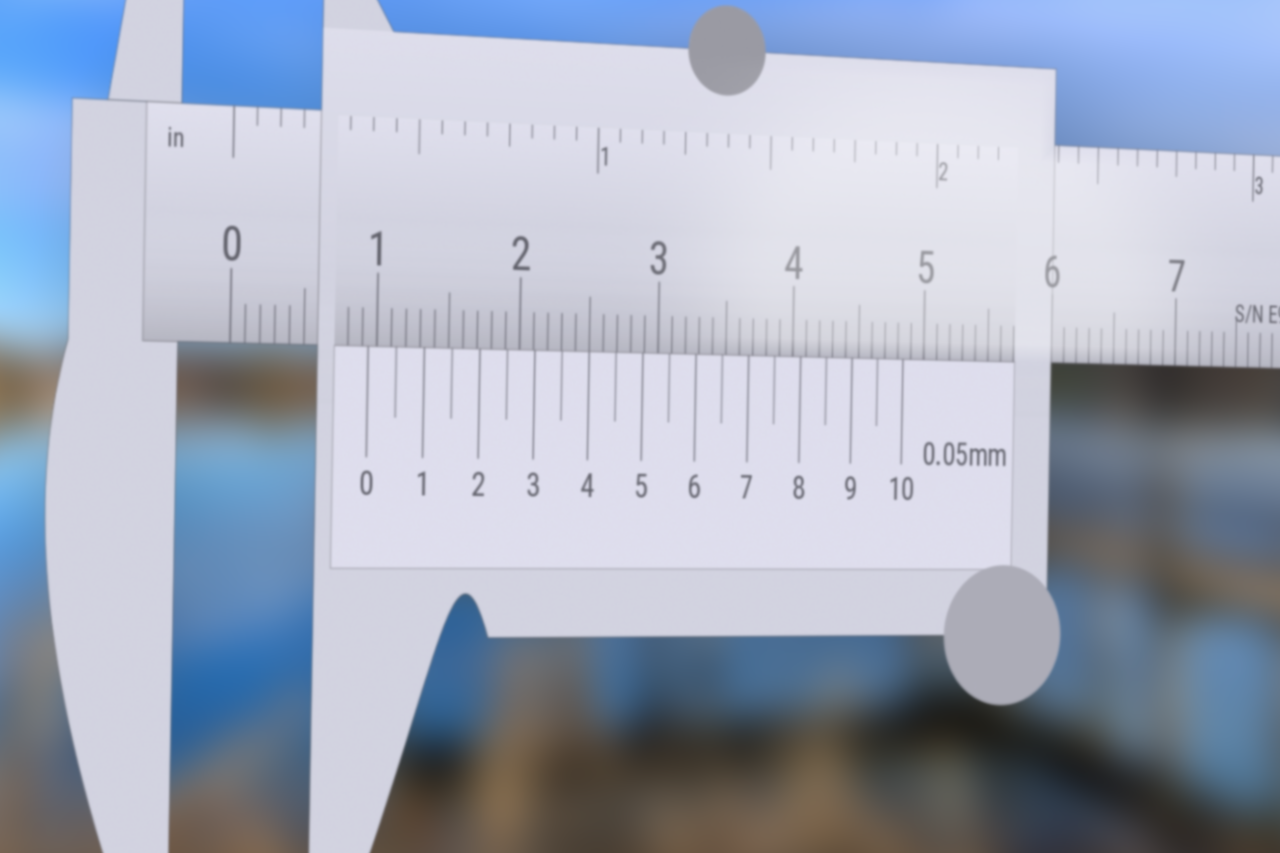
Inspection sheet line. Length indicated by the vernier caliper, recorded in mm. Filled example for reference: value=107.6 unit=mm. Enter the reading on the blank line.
value=9.4 unit=mm
